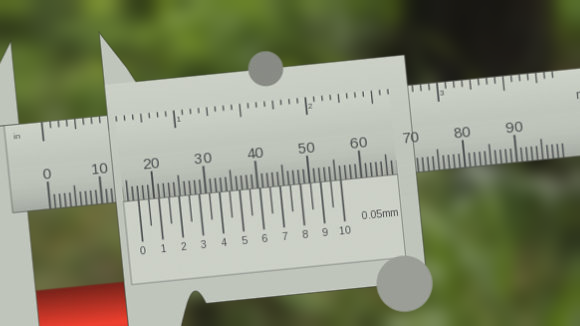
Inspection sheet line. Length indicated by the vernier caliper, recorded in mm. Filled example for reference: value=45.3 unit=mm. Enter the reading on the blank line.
value=17.0 unit=mm
